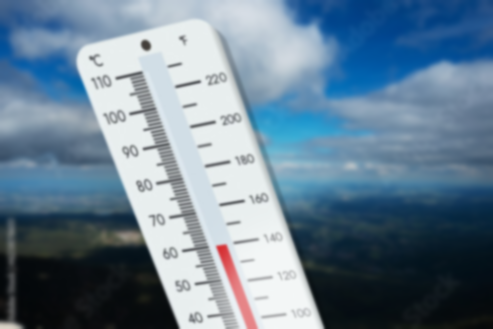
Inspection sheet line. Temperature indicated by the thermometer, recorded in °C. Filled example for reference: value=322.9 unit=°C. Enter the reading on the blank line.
value=60 unit=°C
